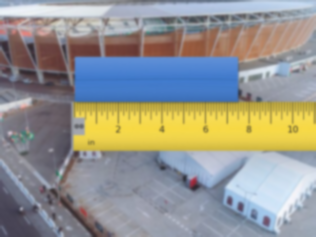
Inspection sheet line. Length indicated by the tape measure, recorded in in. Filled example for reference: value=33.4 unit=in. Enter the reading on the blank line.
value=7.5 unit=in
